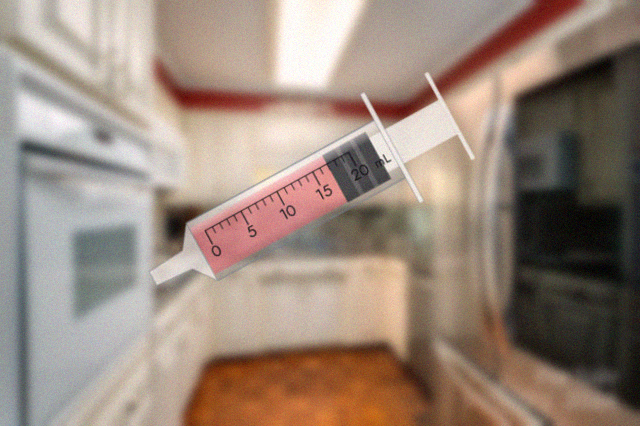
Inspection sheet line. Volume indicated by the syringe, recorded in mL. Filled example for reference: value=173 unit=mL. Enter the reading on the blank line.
value=17 unit=mL
